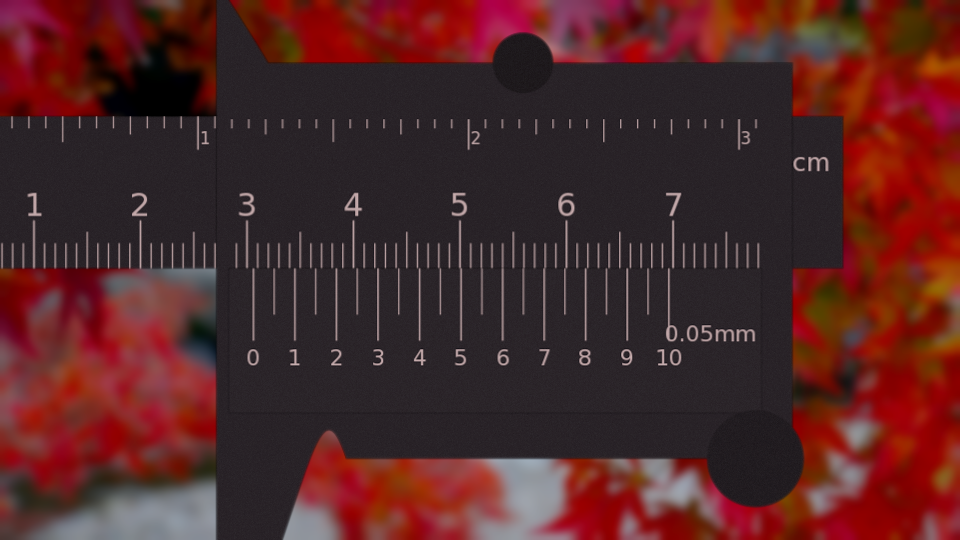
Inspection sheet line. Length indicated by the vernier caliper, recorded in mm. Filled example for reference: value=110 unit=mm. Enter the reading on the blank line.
value=30.6 unit=mm
